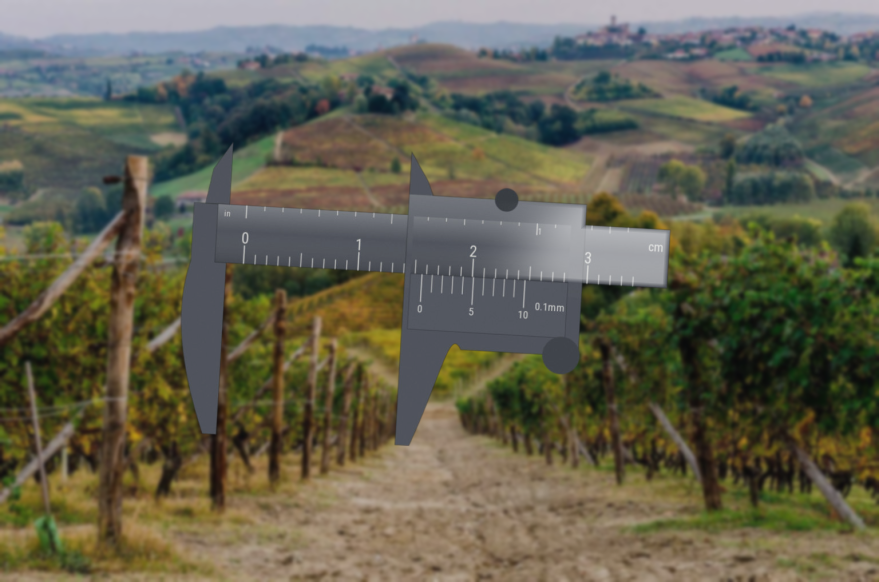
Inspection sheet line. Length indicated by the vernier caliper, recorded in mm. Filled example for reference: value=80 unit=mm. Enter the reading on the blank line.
value=15.6 unit=mm
